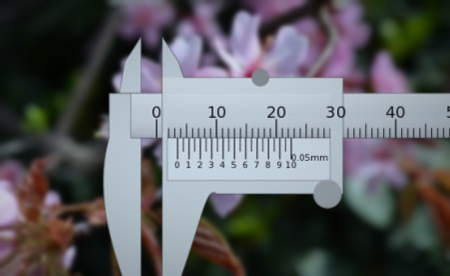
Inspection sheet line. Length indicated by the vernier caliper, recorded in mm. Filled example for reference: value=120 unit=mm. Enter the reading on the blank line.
value=3.5 unit=mm
